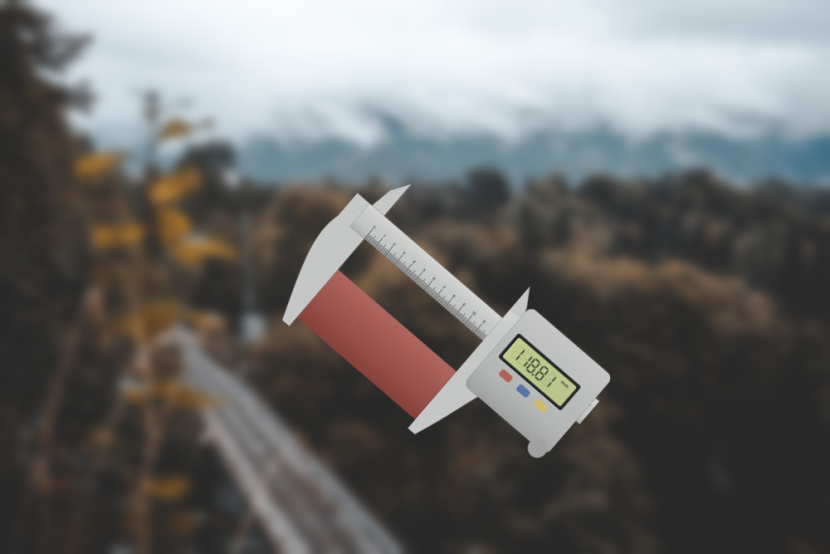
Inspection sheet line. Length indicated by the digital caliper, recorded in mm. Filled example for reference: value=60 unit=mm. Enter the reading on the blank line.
value=118.81 unit=mm
